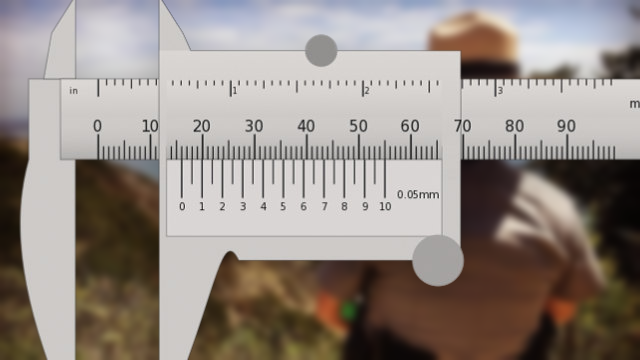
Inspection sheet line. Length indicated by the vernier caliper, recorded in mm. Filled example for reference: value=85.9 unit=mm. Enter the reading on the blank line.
value=16.0 unit=mm
